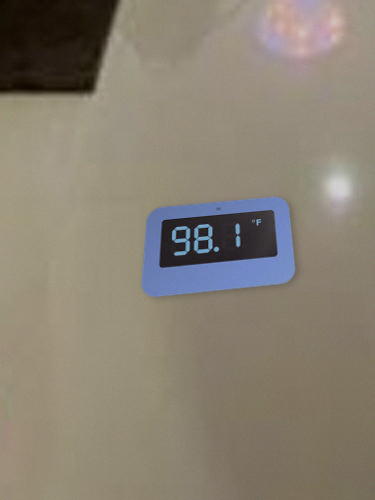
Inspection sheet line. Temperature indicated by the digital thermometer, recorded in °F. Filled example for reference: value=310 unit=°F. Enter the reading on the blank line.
value=98.1 unit=°F
